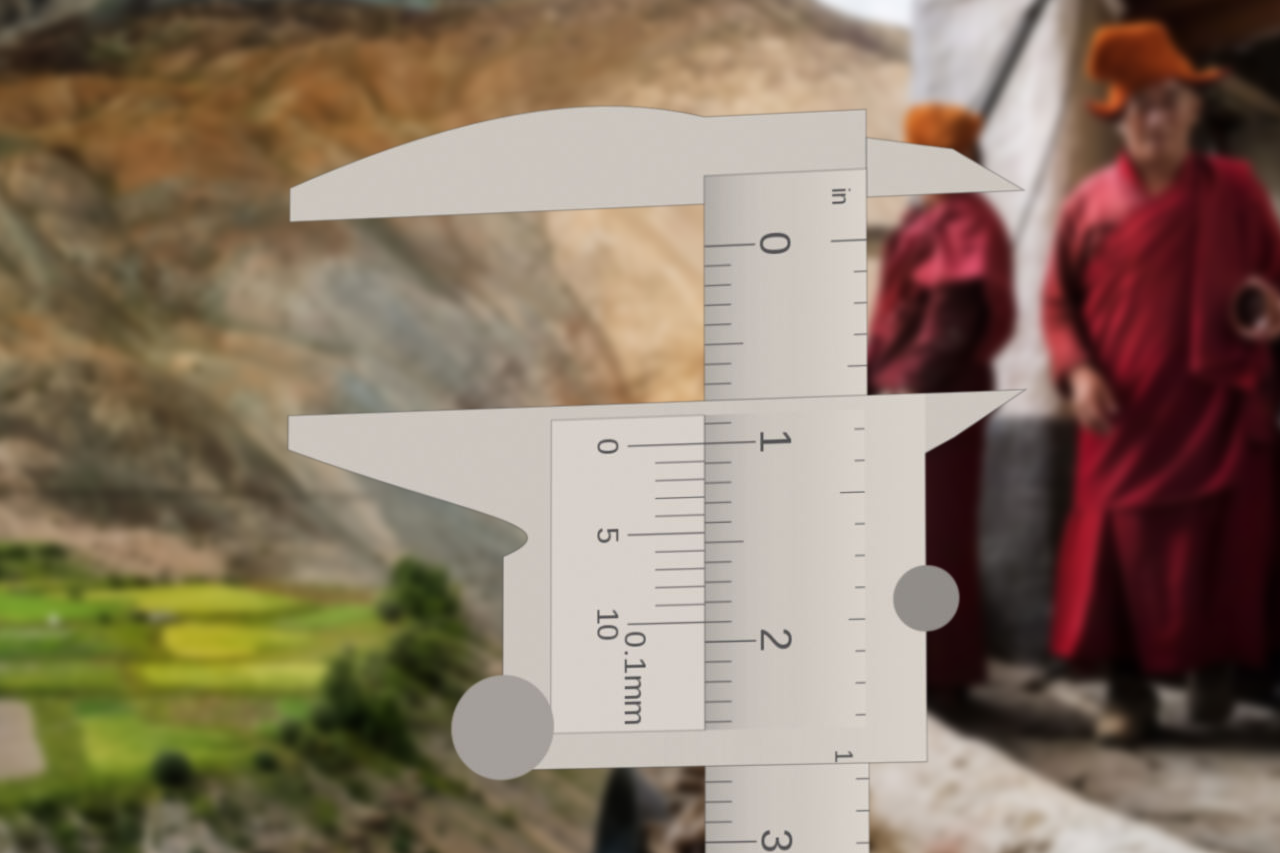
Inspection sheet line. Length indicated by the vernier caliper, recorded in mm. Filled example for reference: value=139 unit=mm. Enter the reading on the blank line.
value=10.0 unit=mm
